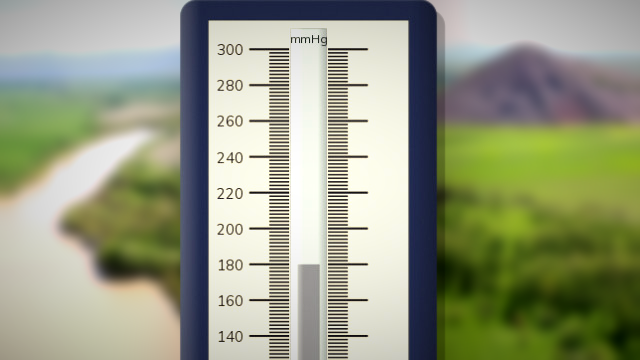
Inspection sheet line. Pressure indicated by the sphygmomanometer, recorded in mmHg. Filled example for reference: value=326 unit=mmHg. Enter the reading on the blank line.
value=180 unit=mmHg
